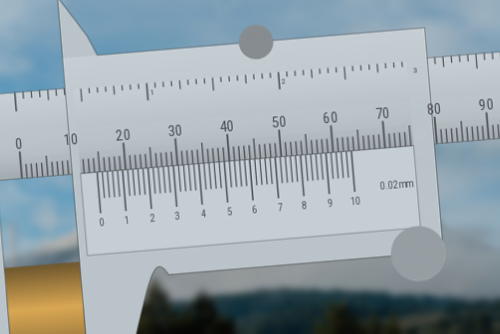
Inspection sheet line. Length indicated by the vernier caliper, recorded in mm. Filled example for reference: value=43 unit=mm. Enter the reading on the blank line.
value=14.5 unit=mm
